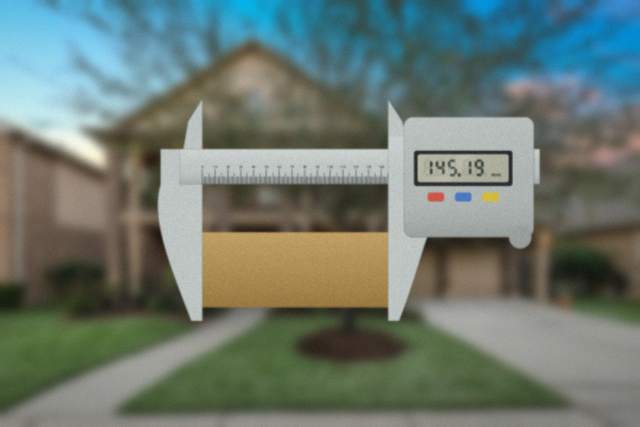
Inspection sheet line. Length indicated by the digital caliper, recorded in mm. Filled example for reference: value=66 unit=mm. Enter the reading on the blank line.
value=145.19 unit=mm
